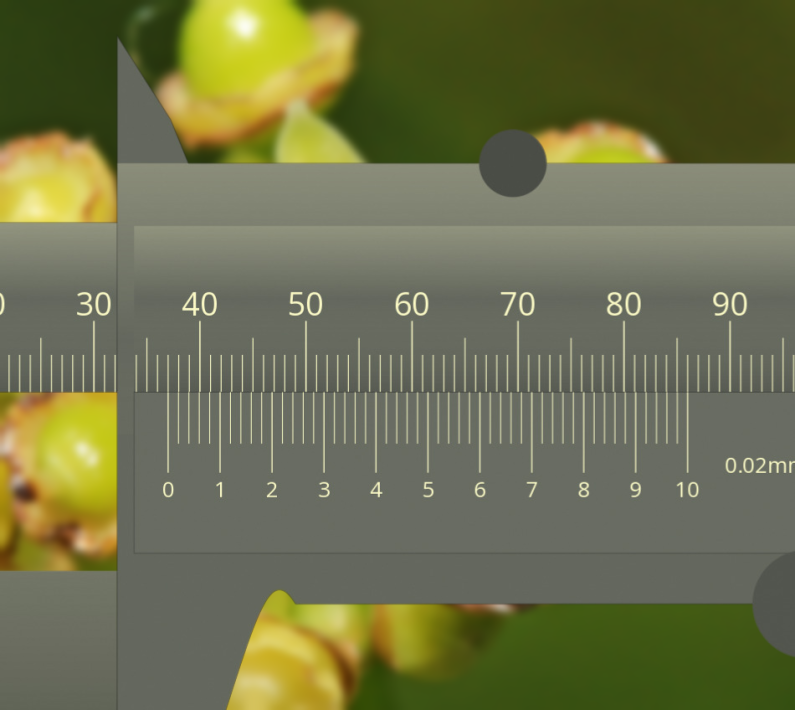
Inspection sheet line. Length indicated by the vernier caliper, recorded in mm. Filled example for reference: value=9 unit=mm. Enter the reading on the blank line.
value=37.0 unit=mm
